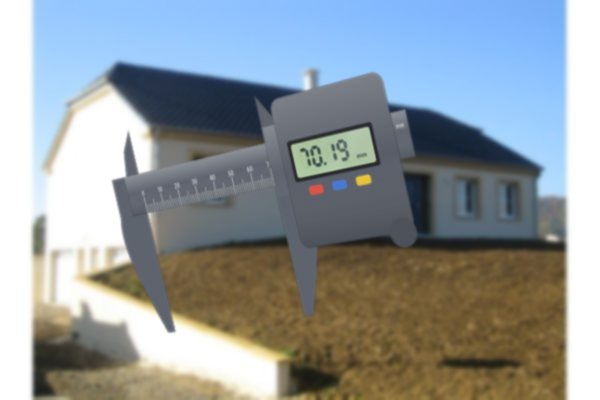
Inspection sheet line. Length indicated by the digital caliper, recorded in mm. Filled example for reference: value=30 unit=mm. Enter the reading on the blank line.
value=70.19 unit=mm
